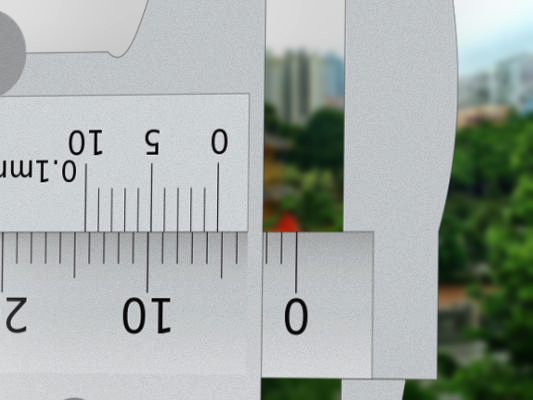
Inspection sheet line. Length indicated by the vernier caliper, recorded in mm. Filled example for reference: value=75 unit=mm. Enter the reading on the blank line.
value=5.3 unit=mm
